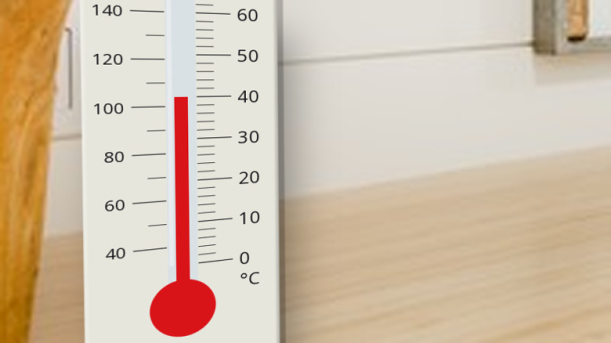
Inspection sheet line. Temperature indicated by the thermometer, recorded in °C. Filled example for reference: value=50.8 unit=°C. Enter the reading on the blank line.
value=40 unit=°C
